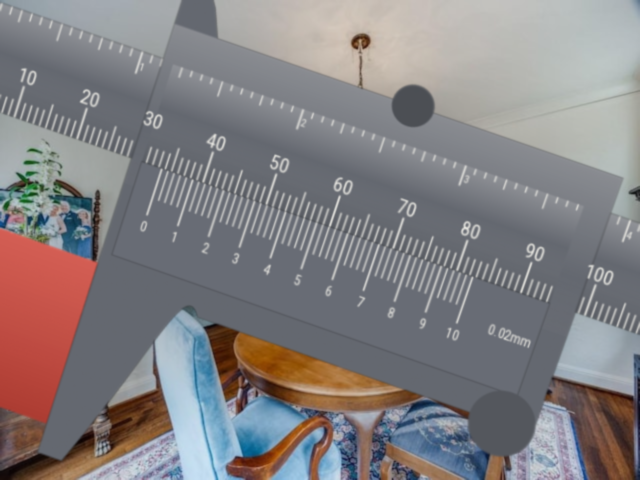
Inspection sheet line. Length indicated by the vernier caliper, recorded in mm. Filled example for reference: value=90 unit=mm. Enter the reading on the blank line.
value=33.5 unit=mm
